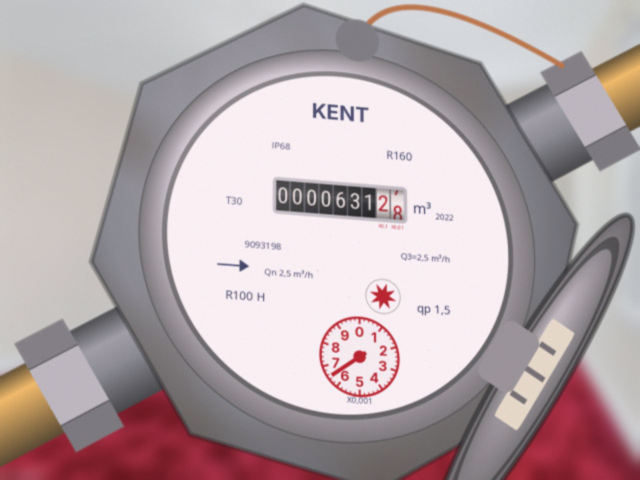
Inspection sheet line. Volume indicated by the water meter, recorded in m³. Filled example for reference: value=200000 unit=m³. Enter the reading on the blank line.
value=631.276 unit=m³
